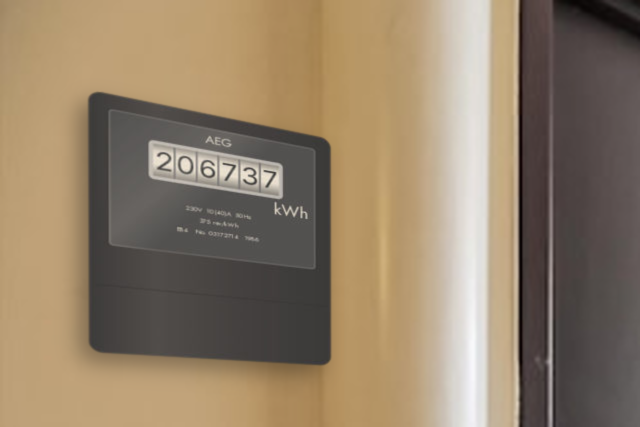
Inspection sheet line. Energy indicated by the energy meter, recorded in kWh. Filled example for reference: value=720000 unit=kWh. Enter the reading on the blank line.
value=206737 unit=kWh
